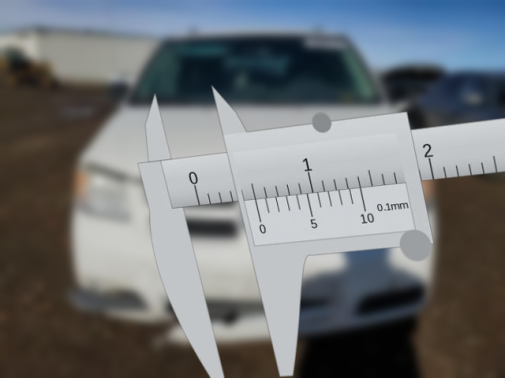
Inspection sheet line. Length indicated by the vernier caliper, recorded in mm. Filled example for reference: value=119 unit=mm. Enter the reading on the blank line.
value=5.0 unit=mm
